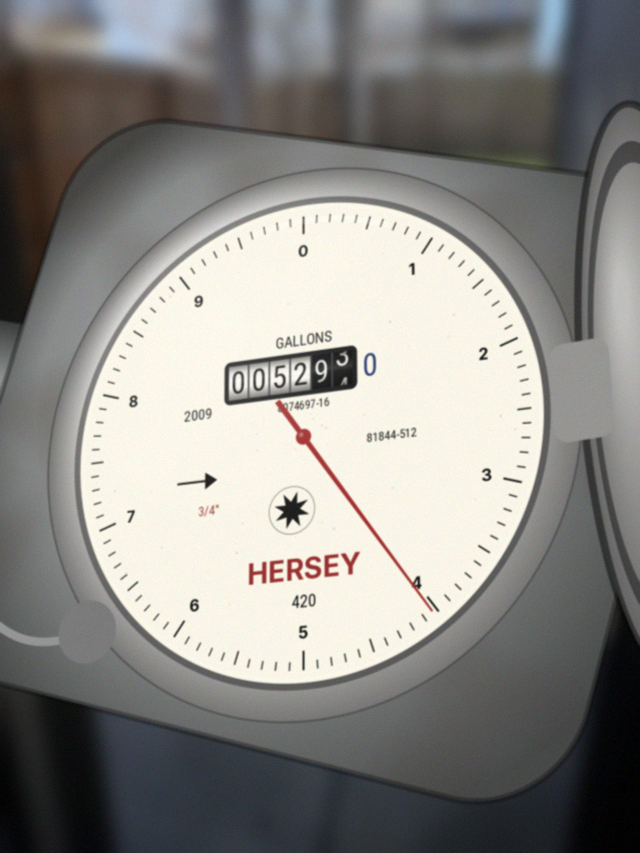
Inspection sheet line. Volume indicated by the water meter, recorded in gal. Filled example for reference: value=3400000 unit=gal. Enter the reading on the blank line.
value=52934.0 unit=gal
